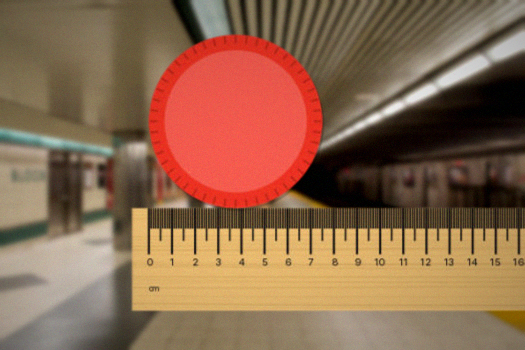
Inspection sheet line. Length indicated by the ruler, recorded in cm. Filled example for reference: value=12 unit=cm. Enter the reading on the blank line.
value=7.5 unit=cm
